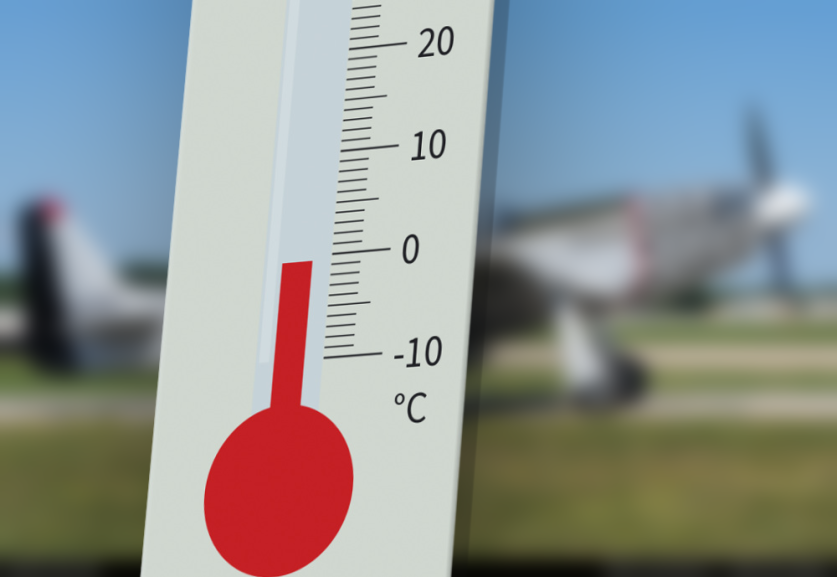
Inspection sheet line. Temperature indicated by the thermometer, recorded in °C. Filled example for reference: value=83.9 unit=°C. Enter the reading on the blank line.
value=-0.5 unit=°C
